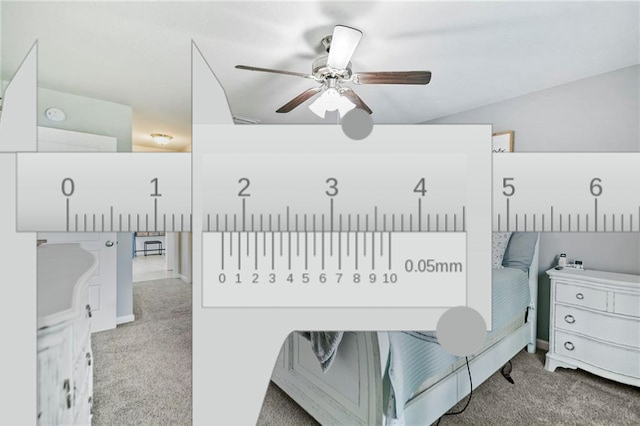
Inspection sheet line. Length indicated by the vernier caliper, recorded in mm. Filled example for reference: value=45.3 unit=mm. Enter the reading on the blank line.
value=17.6 unit=mm
